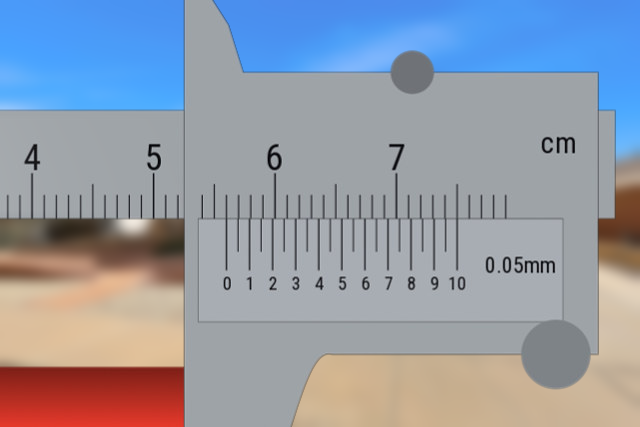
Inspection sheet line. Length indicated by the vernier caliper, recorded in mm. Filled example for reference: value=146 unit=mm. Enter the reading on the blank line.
value=56.0 unit=mm
